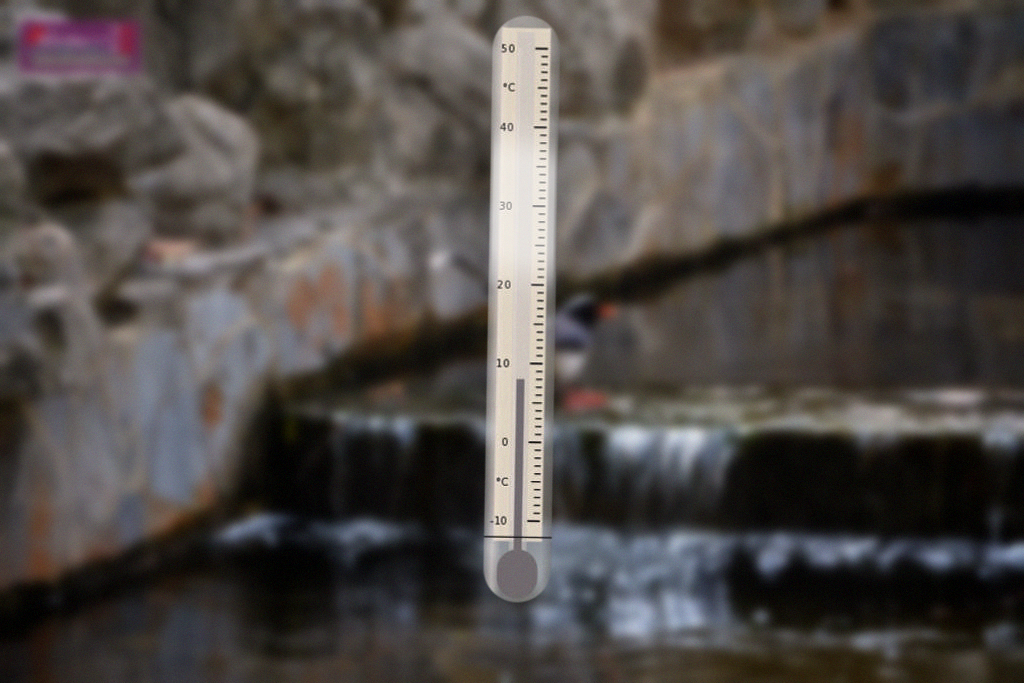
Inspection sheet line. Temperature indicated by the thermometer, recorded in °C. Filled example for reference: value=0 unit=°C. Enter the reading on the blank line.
value=8 unit=°C
